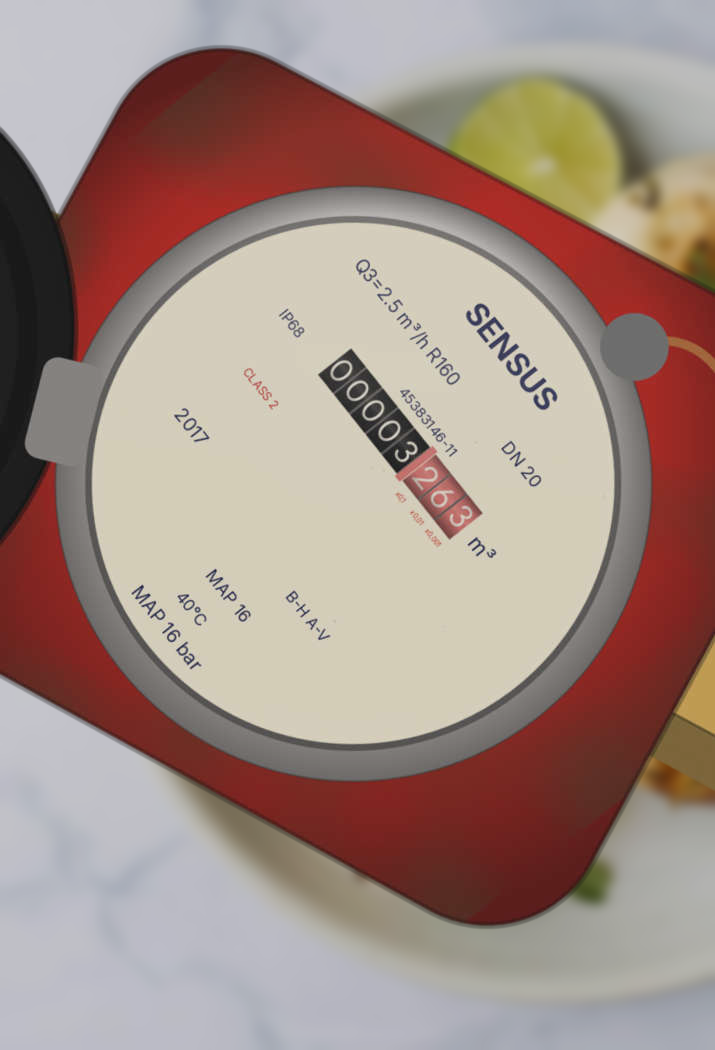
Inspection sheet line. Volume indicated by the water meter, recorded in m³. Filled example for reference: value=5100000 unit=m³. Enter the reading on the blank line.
value=3.263 unit=m³
